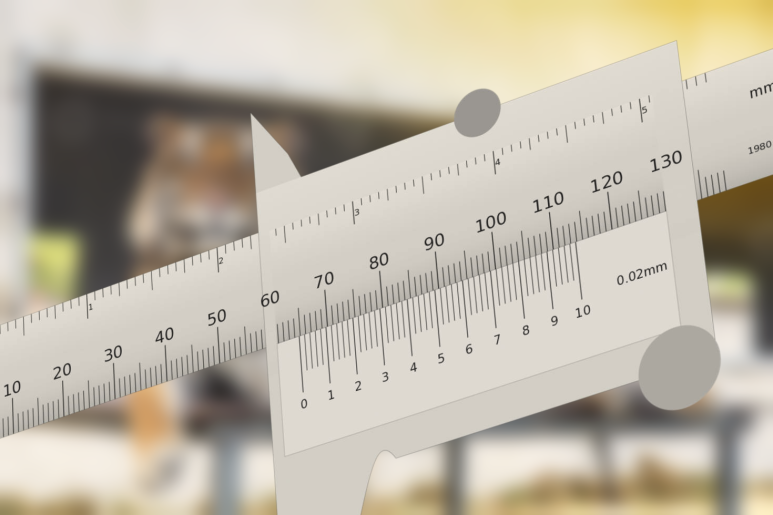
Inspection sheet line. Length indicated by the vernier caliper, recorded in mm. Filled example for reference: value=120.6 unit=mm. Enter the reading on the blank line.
value=64.8 unit=mm
